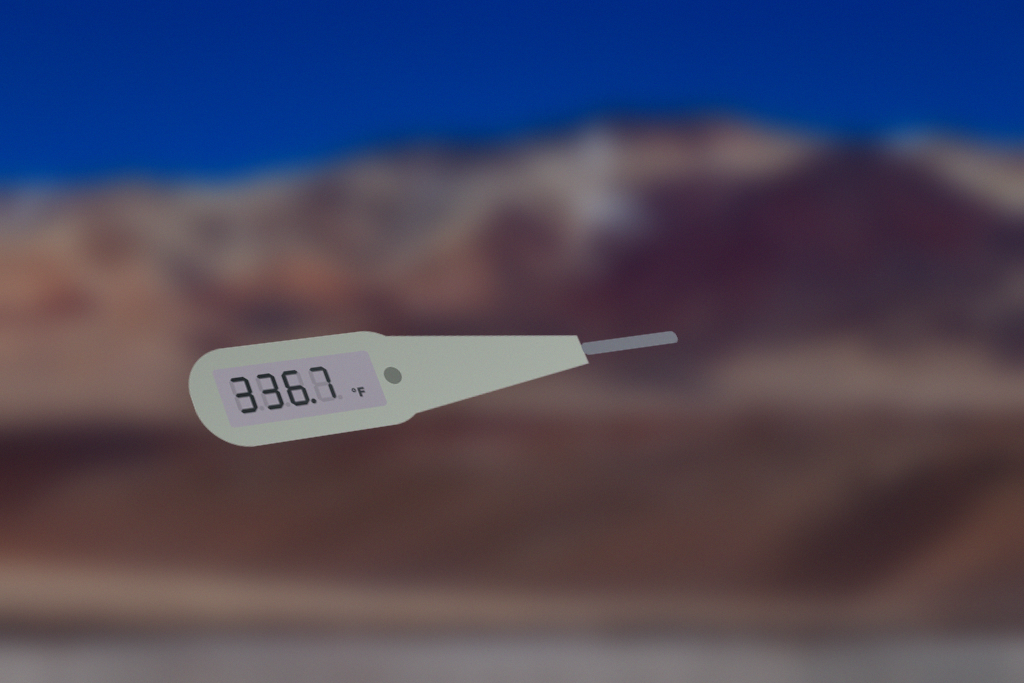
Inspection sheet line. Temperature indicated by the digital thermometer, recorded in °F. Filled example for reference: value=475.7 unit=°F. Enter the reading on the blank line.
value=336.7 unit=°F
